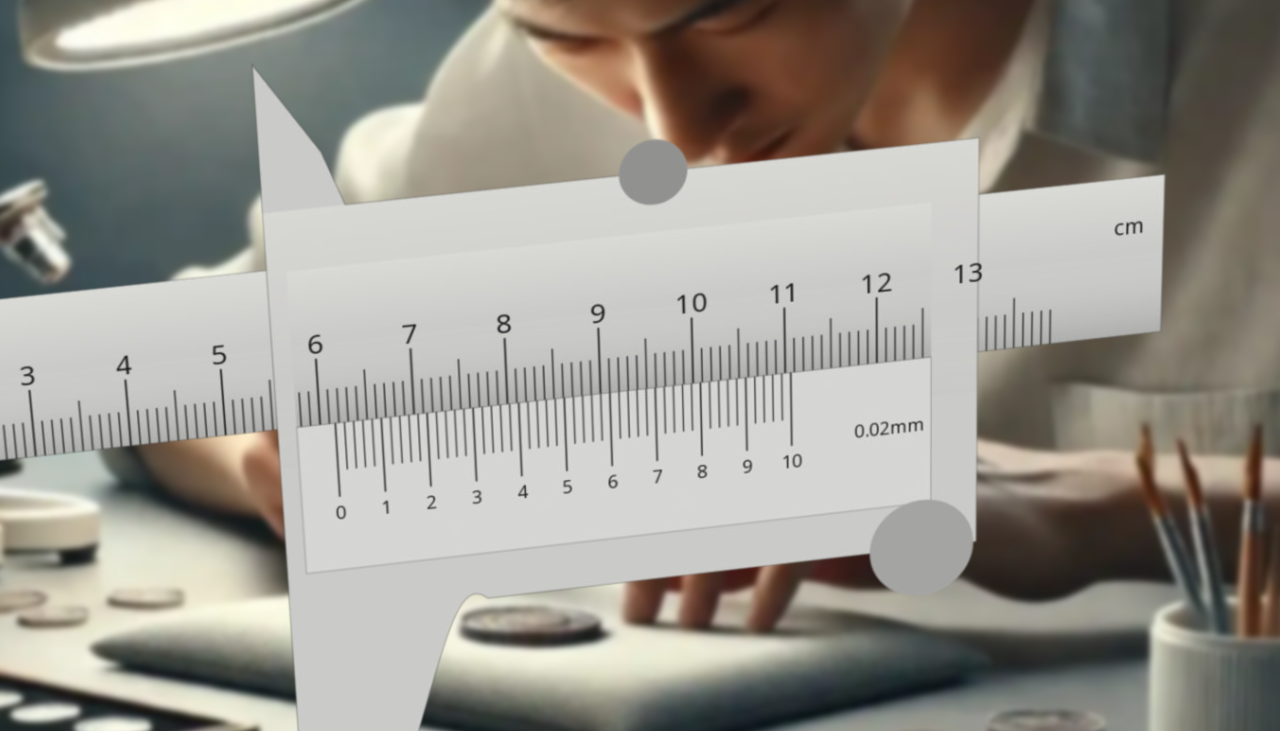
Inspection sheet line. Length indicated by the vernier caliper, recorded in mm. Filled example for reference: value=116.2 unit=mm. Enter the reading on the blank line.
value=61.6 unit=mm
